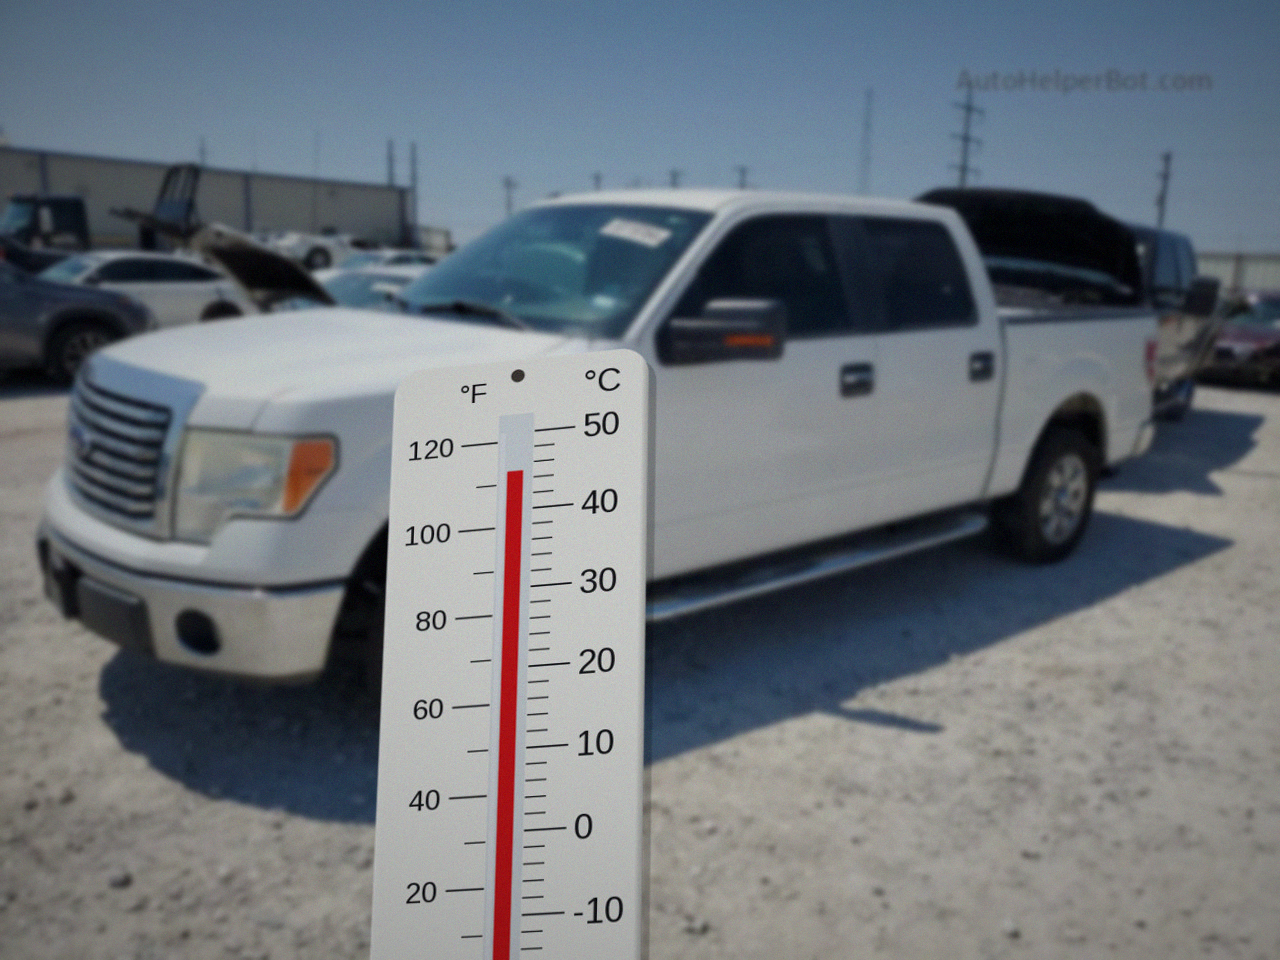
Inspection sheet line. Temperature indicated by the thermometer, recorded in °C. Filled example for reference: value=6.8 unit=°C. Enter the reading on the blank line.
value=45 unit=°C
